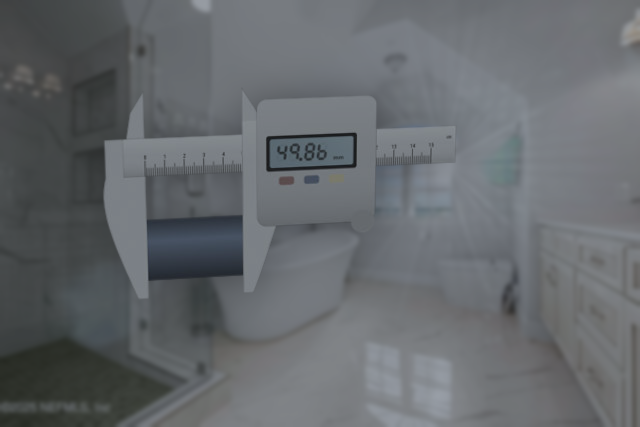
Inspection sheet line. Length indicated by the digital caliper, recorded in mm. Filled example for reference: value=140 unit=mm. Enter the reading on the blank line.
value=49.86 unit=mm
